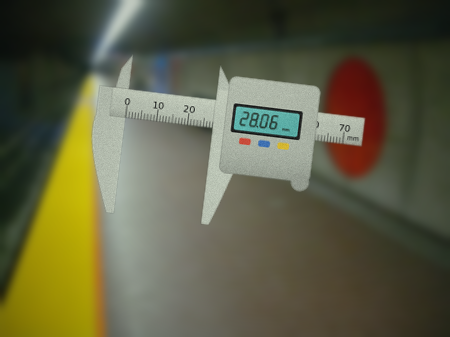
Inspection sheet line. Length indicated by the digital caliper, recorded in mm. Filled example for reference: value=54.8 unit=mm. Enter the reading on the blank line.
value=28.06 unit=mm
